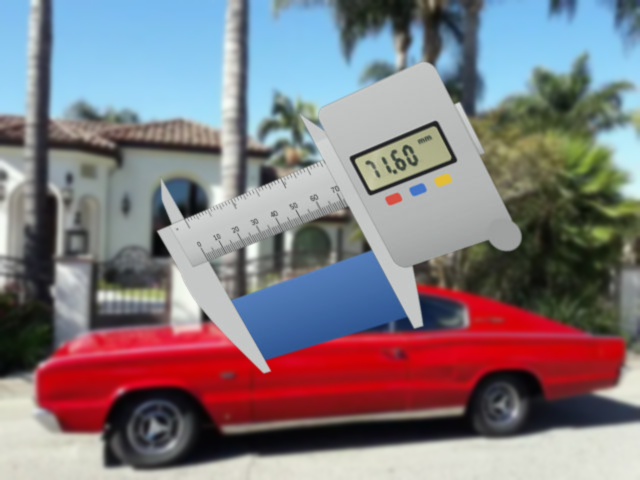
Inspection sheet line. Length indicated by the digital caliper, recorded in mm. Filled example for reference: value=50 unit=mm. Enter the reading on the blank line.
value=71.60 unit=mm
